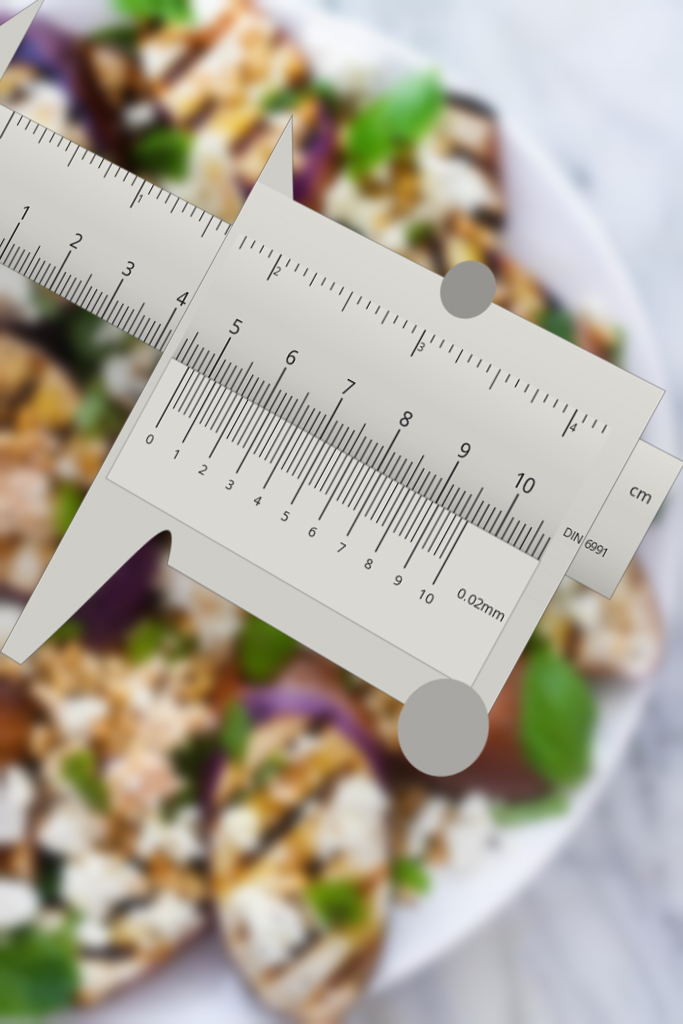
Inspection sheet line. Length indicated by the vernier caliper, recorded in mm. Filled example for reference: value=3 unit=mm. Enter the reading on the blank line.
value=46.4 unit=mm
